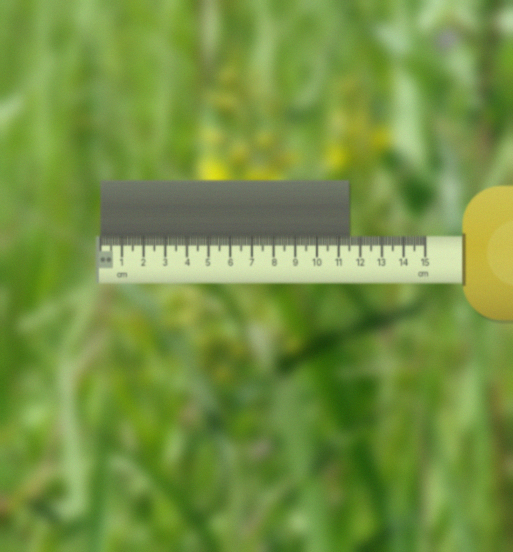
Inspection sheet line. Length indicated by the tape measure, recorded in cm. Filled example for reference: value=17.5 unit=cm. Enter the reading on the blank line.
value=11.5 unit=cm
